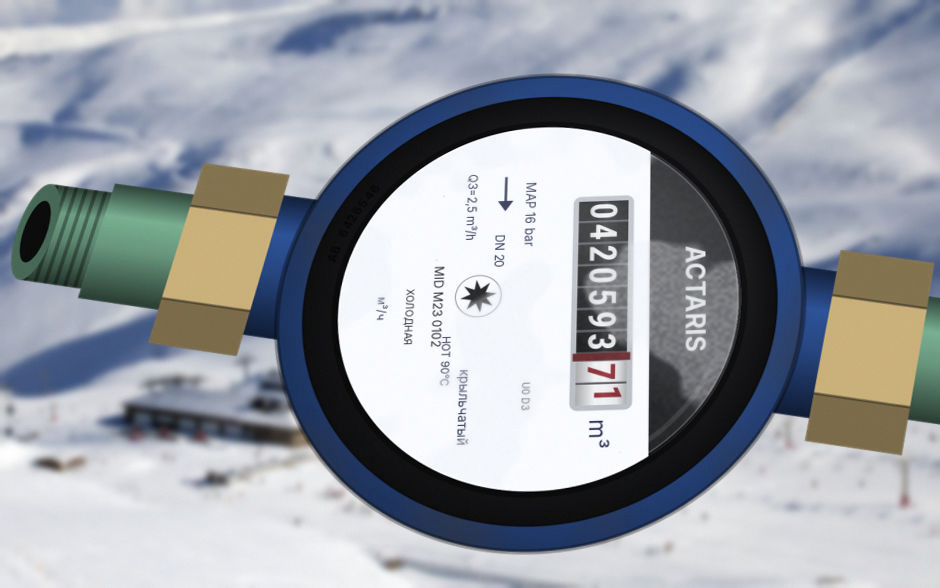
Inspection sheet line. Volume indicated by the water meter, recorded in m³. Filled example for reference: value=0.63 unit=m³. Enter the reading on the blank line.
value=420593.71 unit=m³
